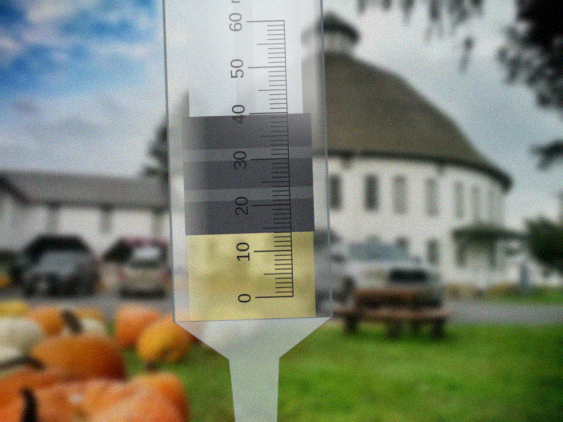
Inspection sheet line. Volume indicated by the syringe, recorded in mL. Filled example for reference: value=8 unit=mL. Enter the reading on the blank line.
value=14 unit=mL
